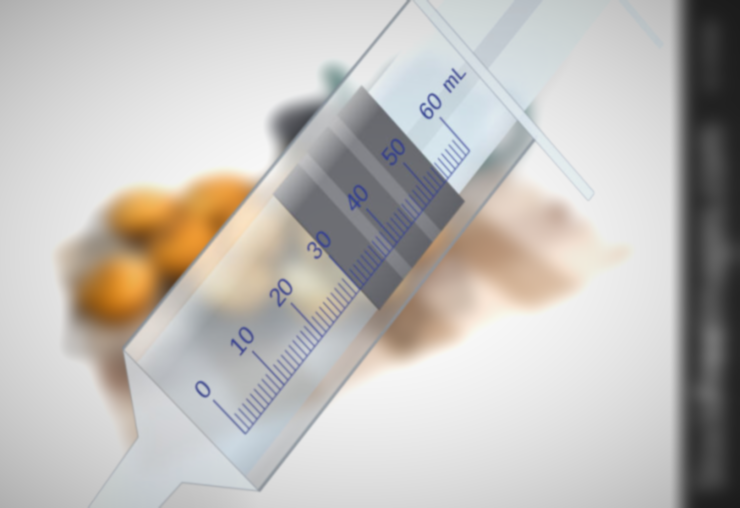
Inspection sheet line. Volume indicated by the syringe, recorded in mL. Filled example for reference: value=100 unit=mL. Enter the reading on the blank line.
value=30 unit=mL
